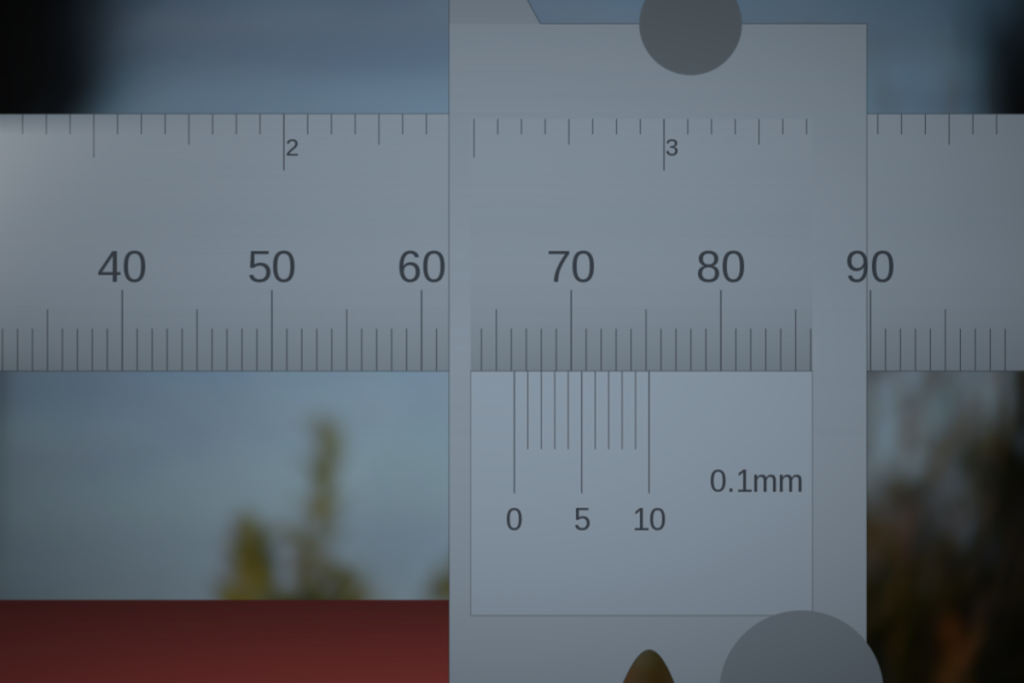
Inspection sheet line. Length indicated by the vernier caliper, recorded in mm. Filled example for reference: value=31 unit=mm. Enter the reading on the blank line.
value=66.2 unit=mm
